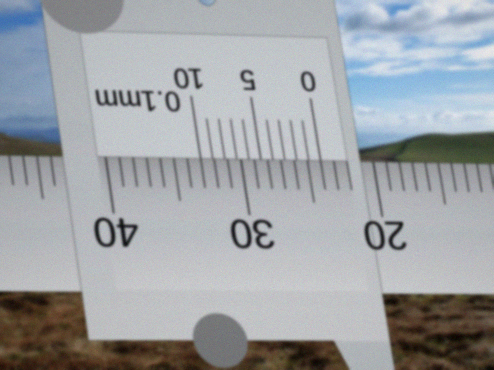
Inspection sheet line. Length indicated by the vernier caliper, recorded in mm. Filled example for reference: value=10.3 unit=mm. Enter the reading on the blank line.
value=24.0 unit=mm
